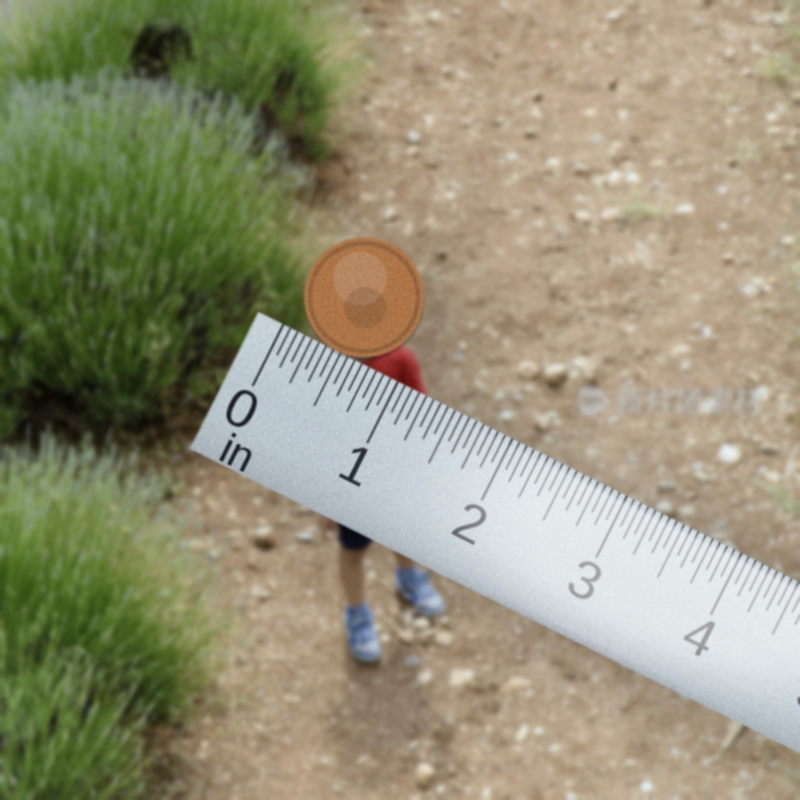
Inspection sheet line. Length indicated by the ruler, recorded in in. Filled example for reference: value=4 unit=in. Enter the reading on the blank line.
value=0.9375 unit=in
